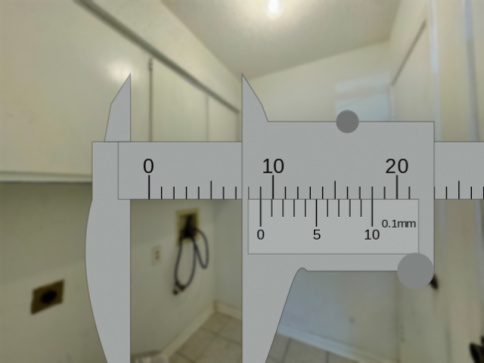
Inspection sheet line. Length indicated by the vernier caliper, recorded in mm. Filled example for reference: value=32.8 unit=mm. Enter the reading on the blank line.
value=9.0 unit=mm
